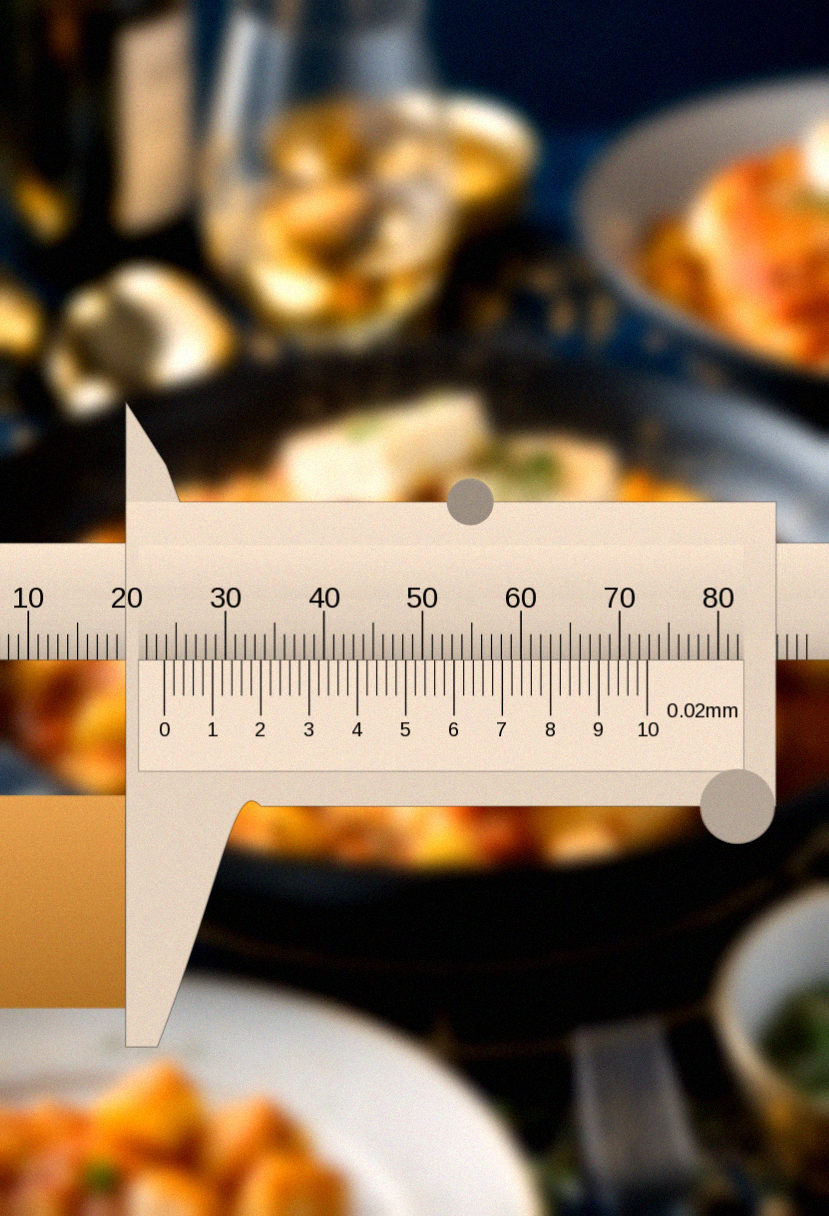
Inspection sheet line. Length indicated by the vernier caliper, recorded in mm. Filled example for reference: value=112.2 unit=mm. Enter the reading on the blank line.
value=23.8 unit=mm
